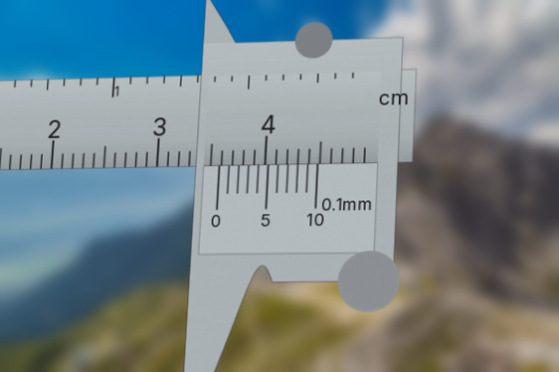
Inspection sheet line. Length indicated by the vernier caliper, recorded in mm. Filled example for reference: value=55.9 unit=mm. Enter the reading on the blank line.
value=35.8 unit=mm
